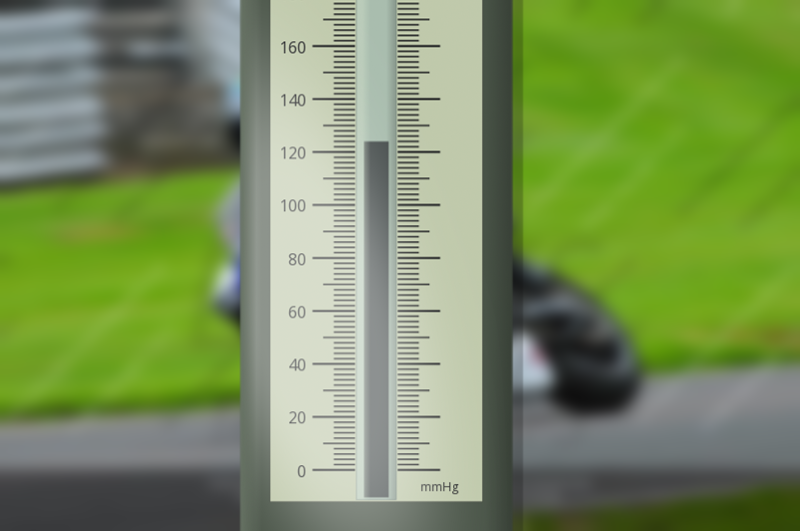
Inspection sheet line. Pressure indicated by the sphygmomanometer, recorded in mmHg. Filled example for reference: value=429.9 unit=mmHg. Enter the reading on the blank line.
value=124 unit=mmHg
